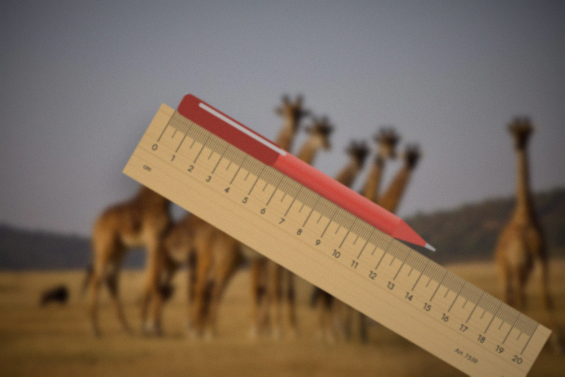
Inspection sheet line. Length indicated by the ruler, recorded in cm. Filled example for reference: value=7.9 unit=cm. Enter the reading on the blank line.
value=14 unit=cm
